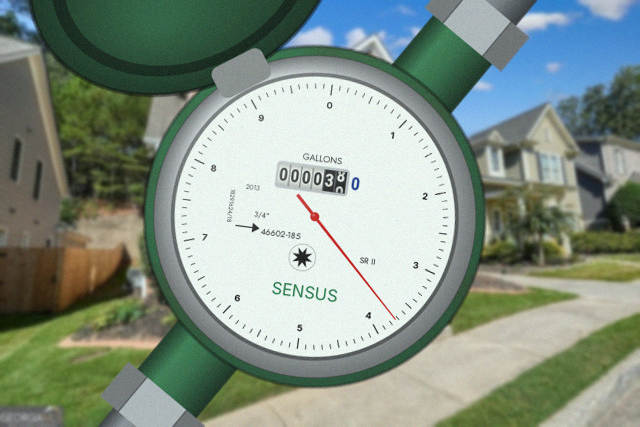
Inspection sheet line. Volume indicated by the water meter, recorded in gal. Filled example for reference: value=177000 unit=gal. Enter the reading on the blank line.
value=383.7 unit=gal
